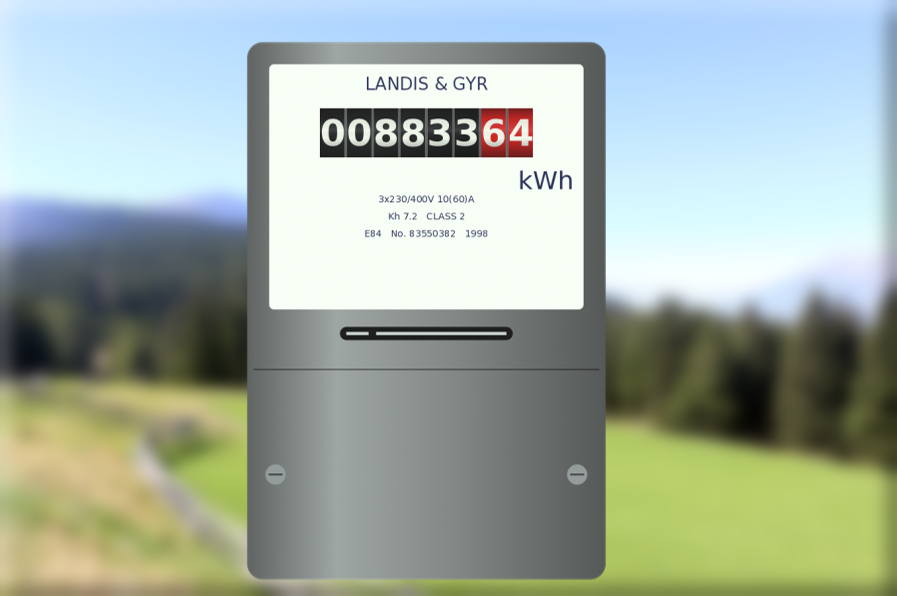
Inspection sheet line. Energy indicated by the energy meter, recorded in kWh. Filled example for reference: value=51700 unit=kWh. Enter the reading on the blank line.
value=8833.64 unit=kWh
